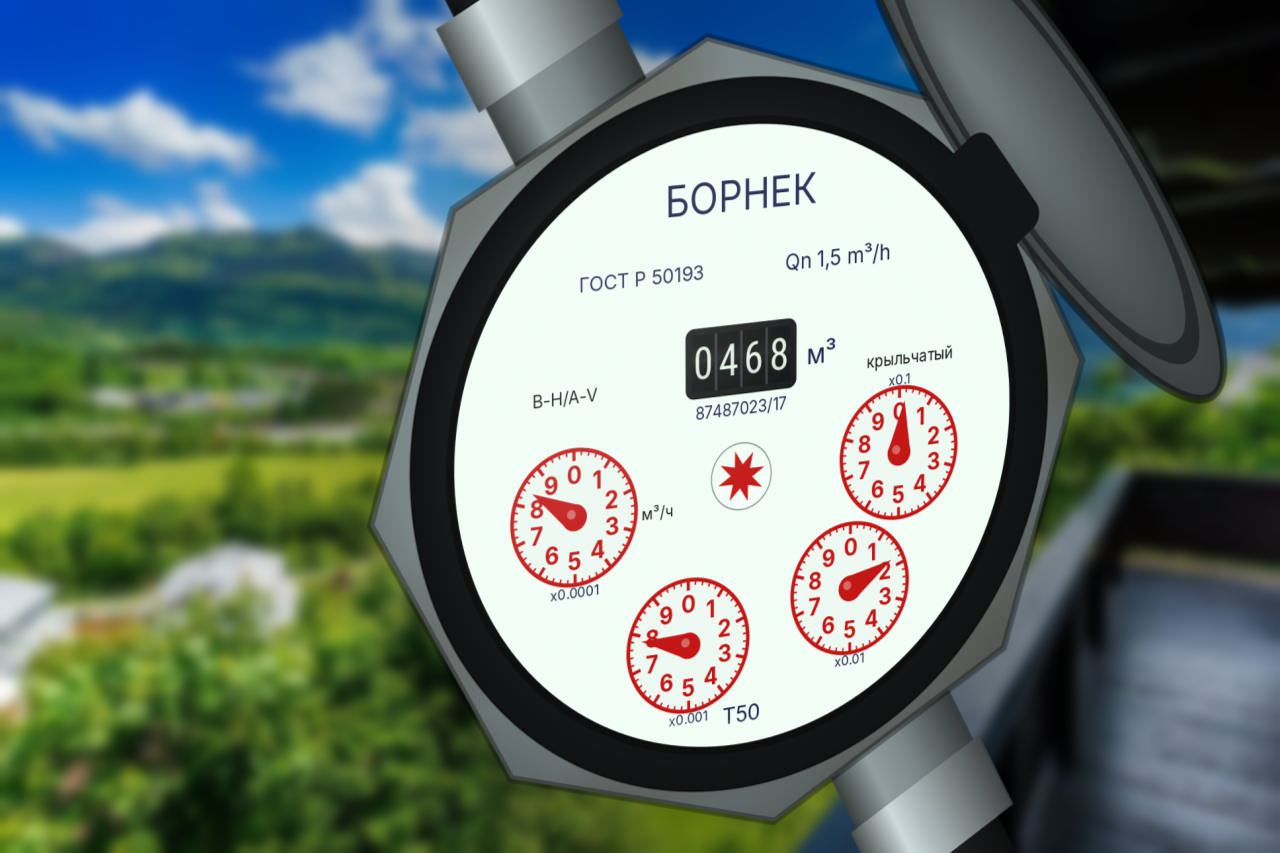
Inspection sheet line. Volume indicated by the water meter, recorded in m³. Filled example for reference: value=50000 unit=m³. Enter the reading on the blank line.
value=468.0178 unit=m³
